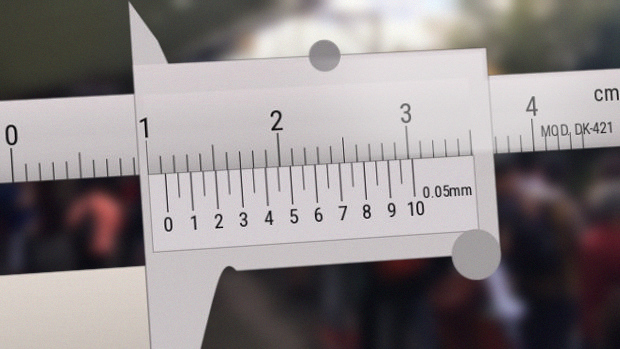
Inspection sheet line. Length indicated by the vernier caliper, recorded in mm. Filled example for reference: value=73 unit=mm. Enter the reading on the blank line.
value=11.3 unit=mm
